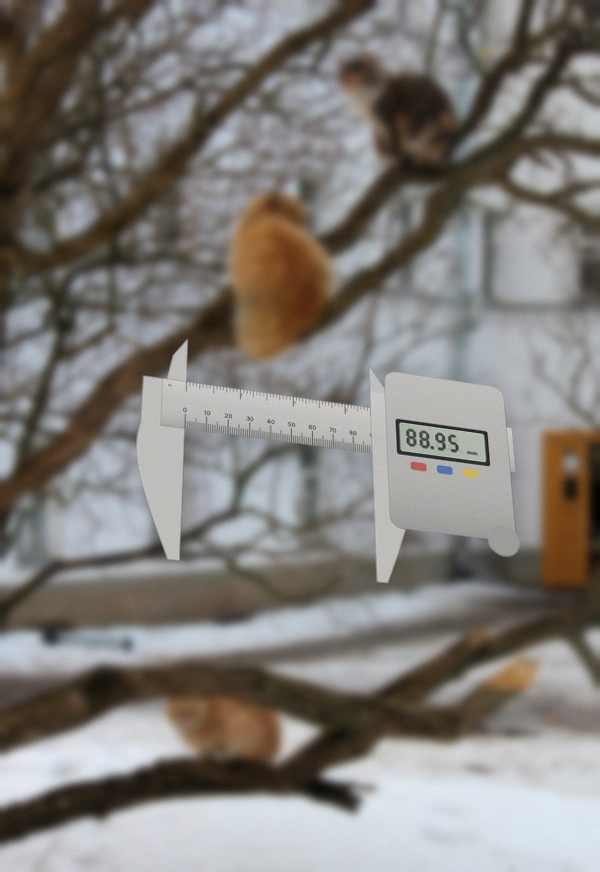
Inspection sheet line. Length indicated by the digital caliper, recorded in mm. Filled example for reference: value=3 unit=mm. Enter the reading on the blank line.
value=88.95 unit=mm
